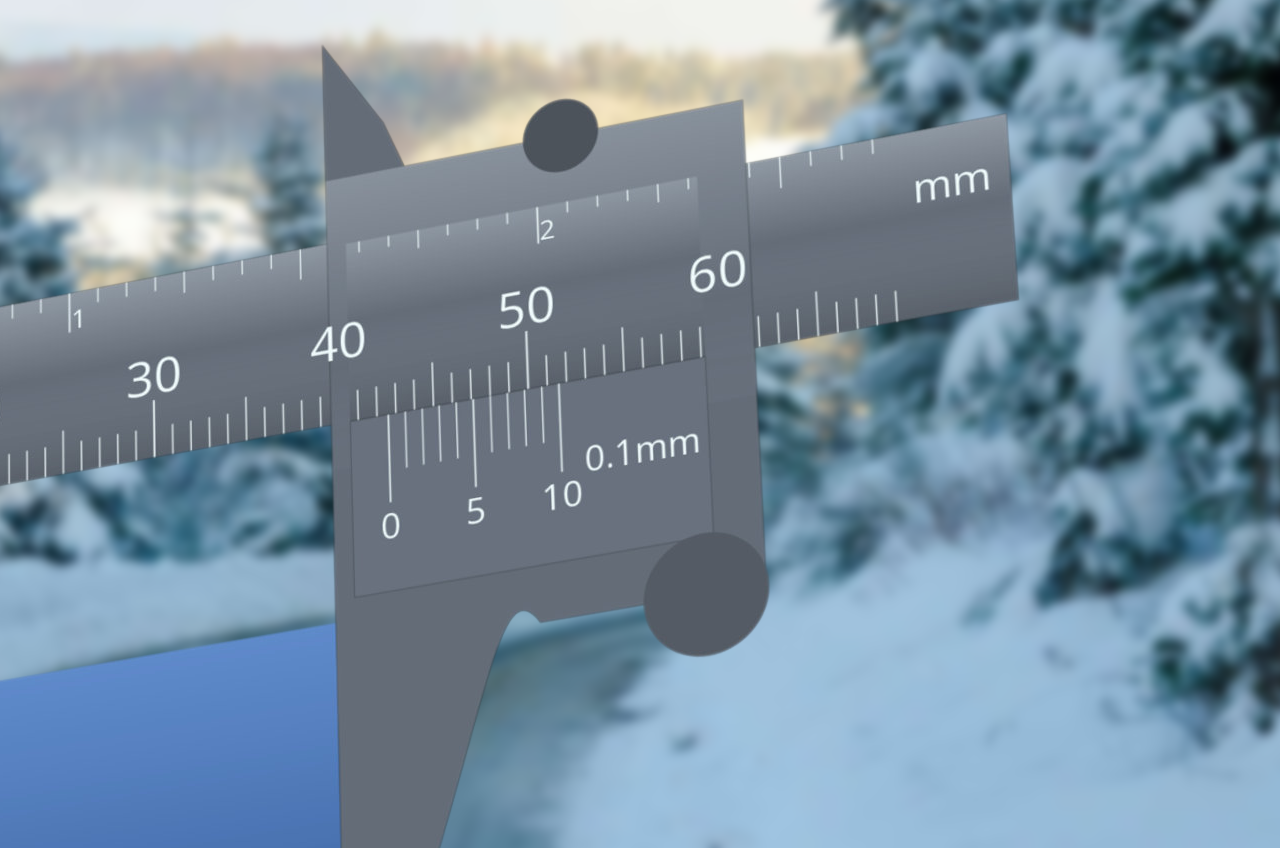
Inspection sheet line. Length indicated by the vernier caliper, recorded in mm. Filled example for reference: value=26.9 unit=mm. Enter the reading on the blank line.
value=42.6 unit=mm
